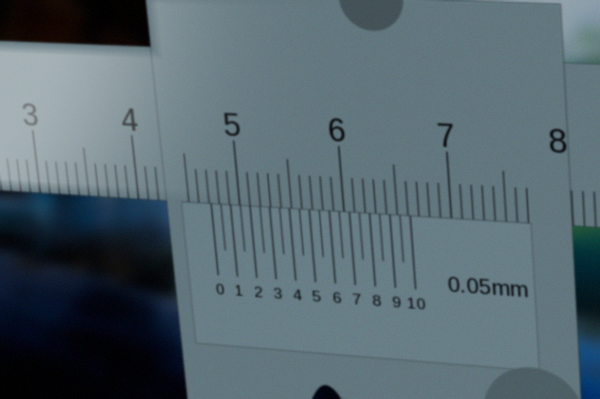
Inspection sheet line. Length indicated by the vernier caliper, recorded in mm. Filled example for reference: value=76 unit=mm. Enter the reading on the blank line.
value=47.2 unit=mm
